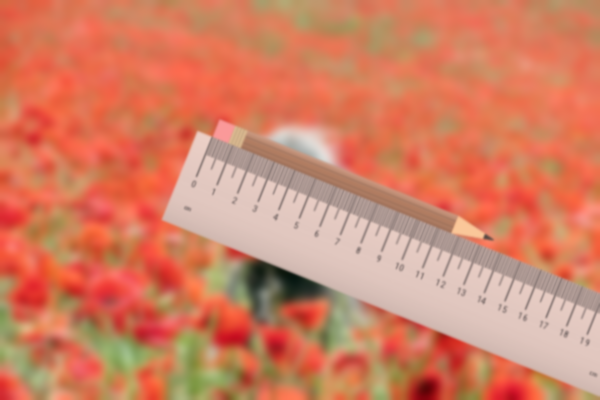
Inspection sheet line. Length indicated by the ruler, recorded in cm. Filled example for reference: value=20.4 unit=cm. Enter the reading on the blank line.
value=13.5 unit=cm
